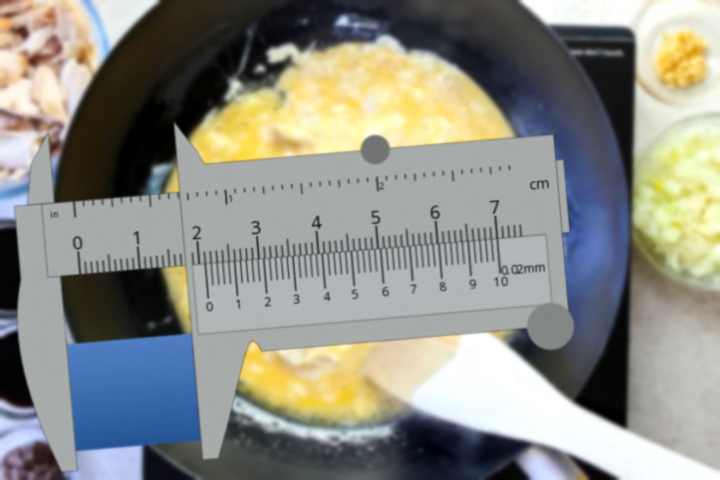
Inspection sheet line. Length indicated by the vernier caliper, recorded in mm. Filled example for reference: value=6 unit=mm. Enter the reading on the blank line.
value=21.0 unit=mm
